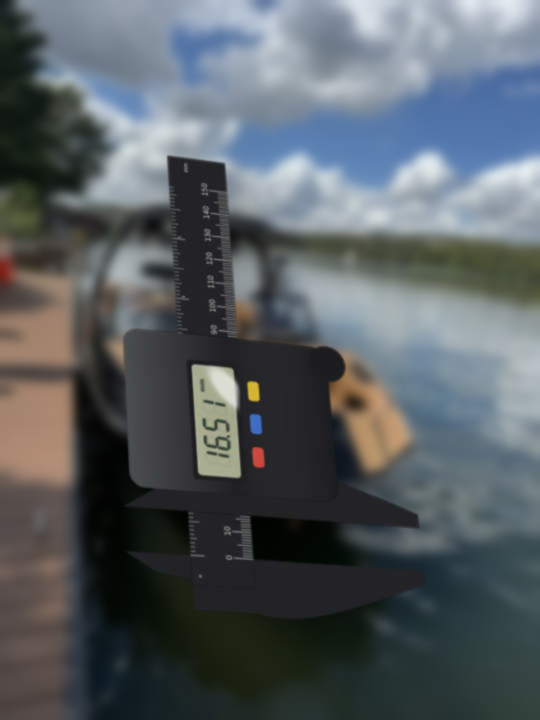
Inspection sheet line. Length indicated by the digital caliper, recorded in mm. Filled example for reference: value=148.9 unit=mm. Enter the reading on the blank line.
value=16.51 unit=mm
